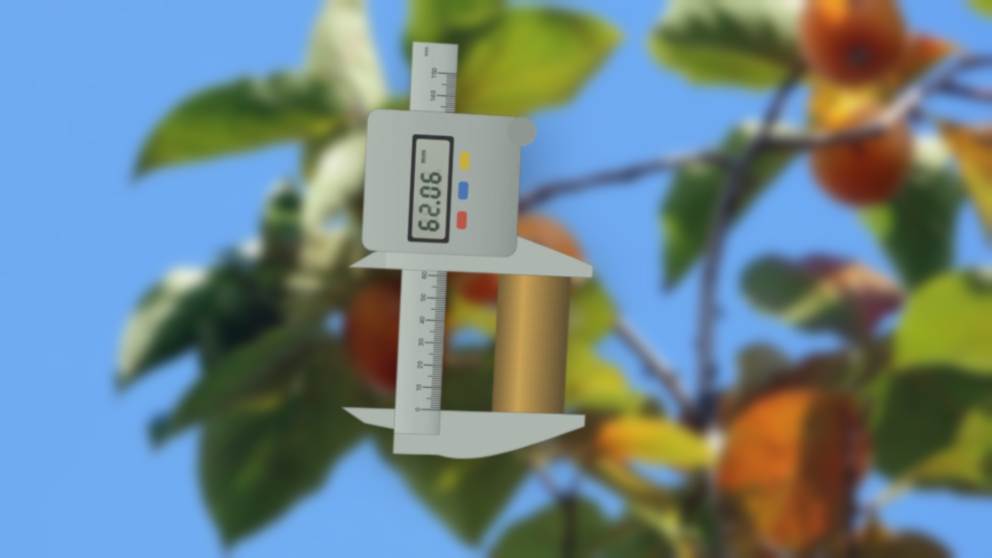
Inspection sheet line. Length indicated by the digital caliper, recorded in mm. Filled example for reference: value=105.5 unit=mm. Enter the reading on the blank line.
value=62.06 unit=mm
